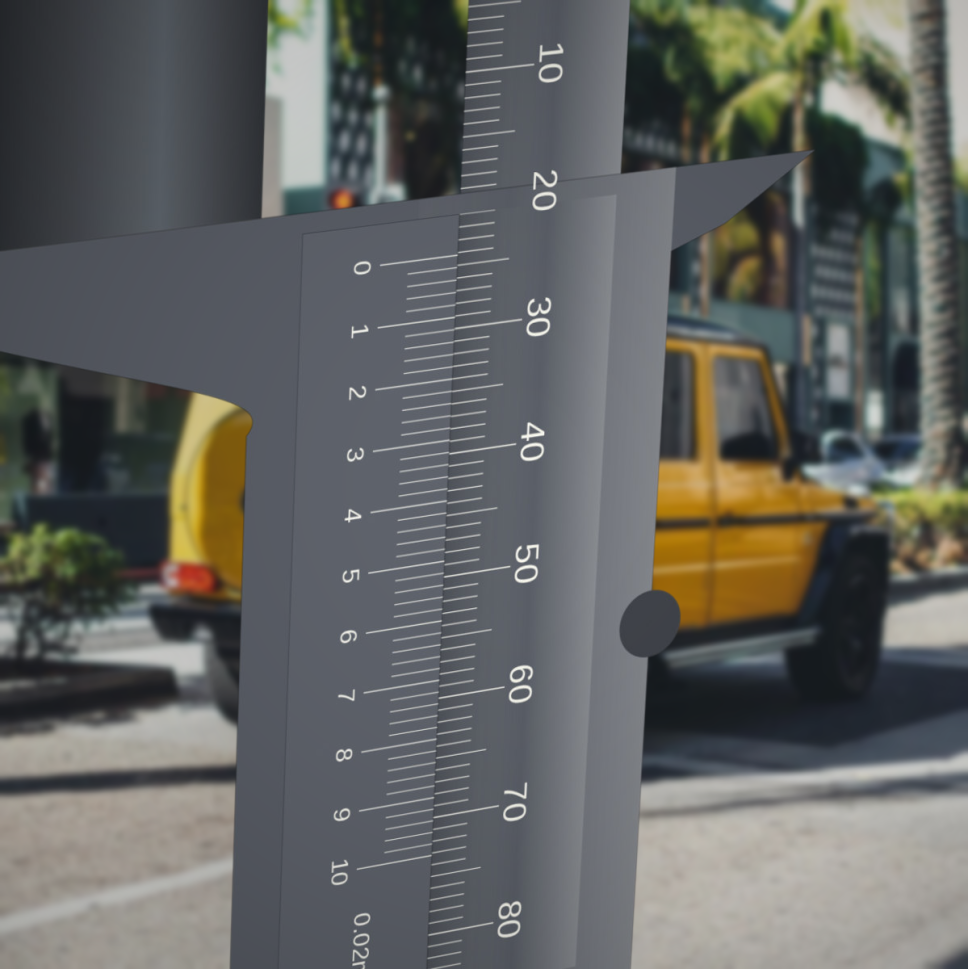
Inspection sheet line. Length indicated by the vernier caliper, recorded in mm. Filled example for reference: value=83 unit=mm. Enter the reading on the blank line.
value=24.2 unit=mm
